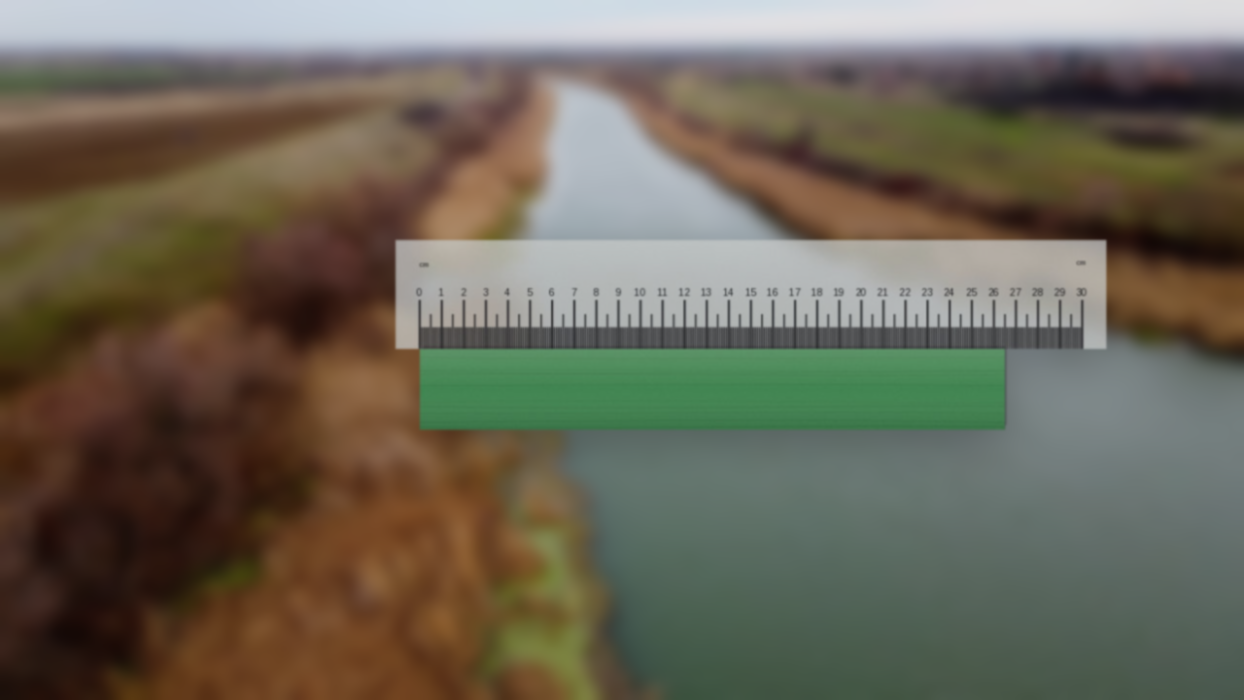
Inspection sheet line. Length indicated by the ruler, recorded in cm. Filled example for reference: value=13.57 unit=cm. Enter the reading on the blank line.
value=26.5 unit=cm
